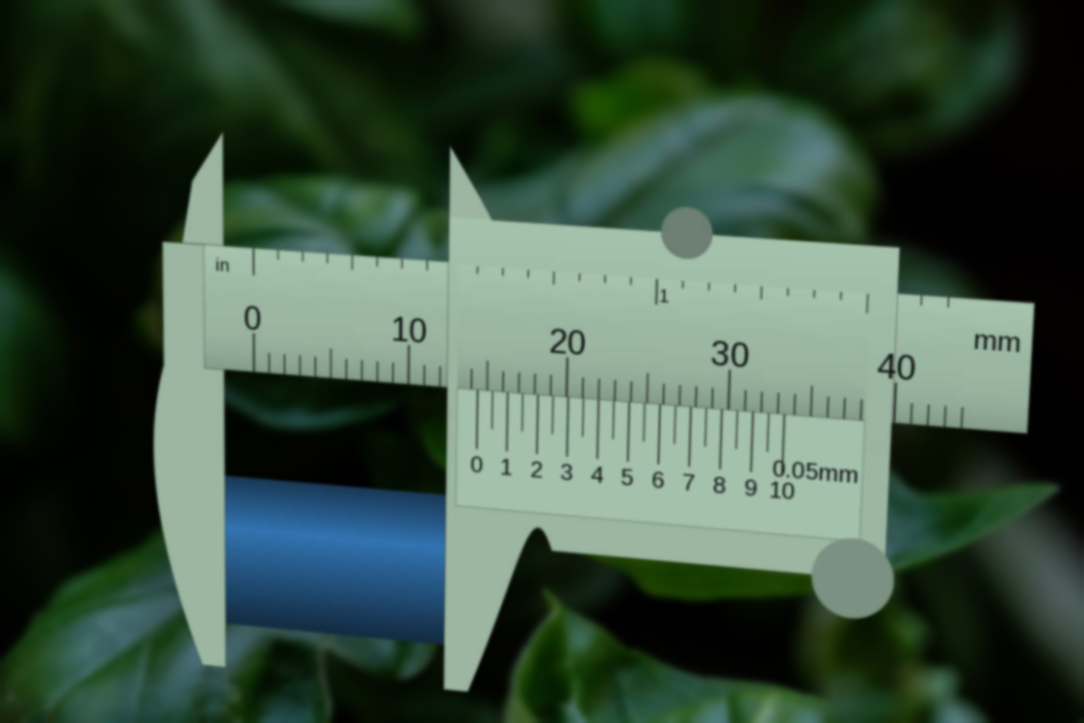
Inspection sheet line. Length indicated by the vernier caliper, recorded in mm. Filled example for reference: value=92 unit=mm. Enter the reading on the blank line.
value=14.4 unit=mm
